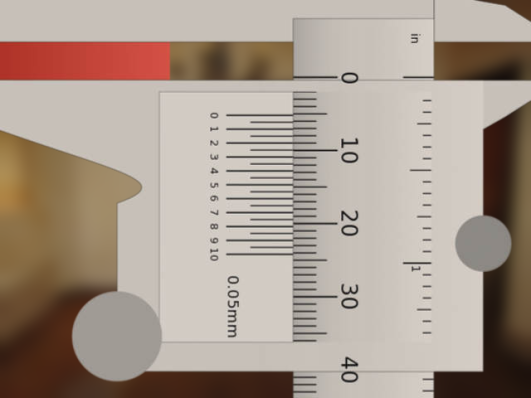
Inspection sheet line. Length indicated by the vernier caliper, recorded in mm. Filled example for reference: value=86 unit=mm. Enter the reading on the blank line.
value=5.2 unit=mm
